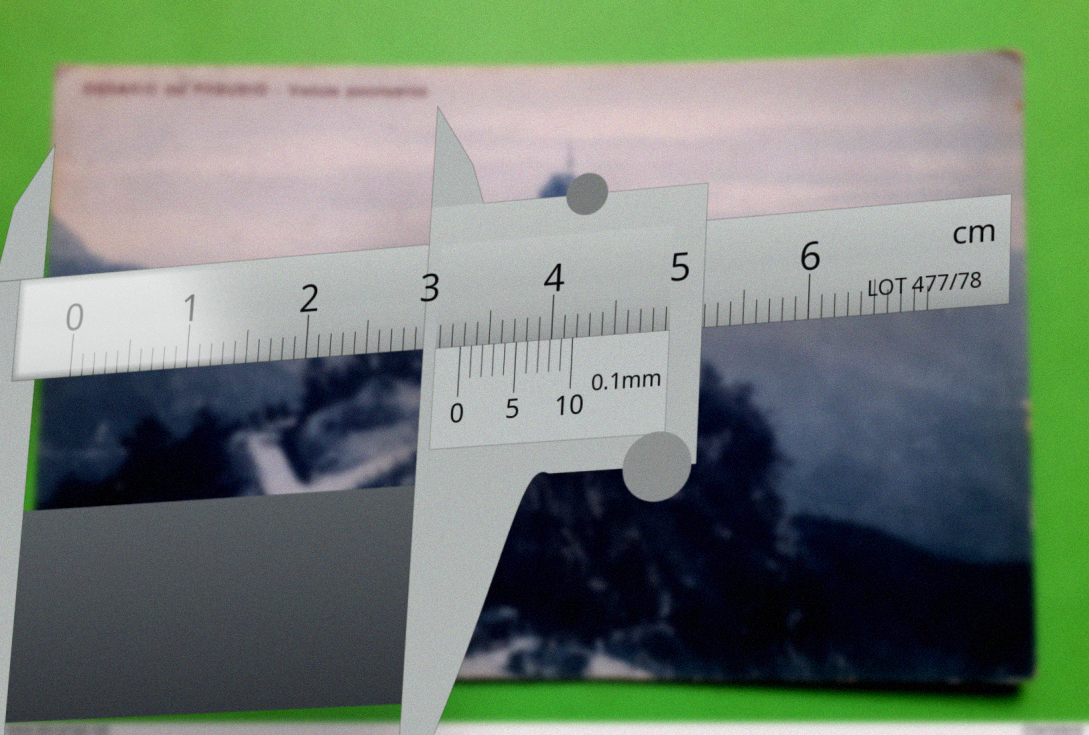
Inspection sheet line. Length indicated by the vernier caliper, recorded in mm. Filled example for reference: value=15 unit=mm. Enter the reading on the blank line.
value=32.7 unit=mm
